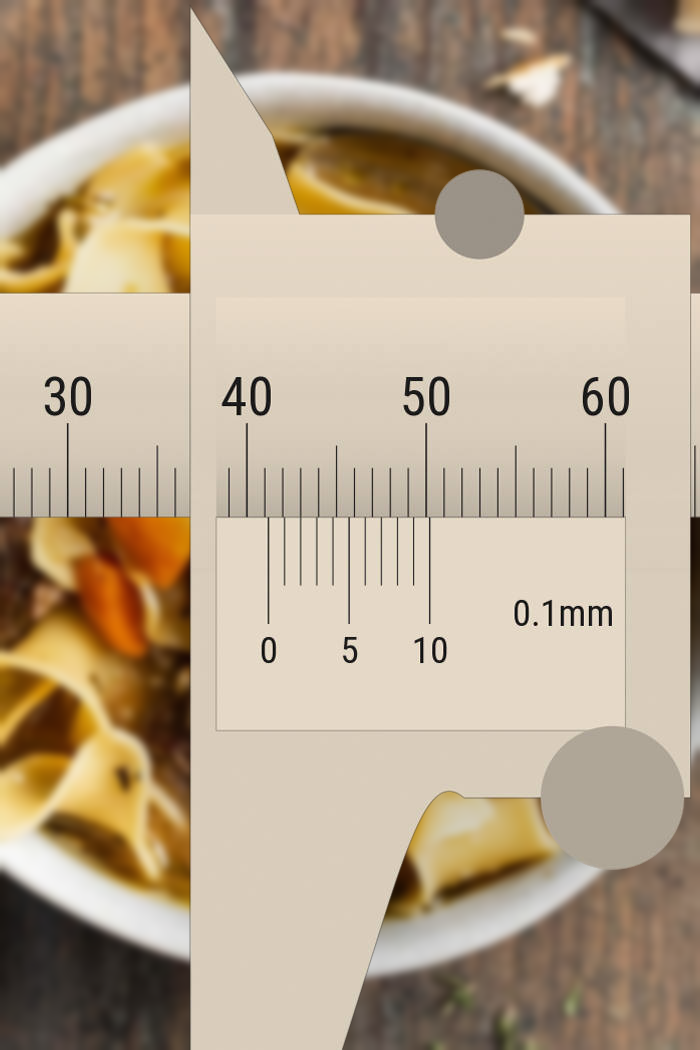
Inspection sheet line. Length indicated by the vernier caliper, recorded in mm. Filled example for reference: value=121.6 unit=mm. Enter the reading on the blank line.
value=41.2 unit=mm
